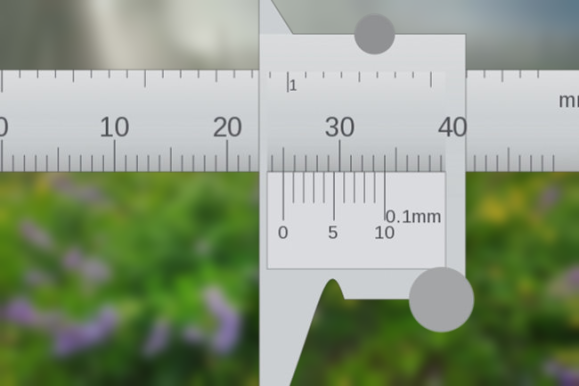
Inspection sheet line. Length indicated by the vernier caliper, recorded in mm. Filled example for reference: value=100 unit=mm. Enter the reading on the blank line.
value=25.0 unit=mm
